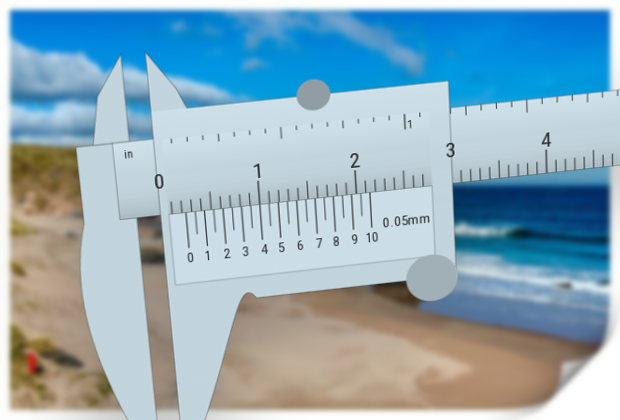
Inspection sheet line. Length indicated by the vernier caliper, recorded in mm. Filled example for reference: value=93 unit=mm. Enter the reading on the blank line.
value=2.4 unit=mm
